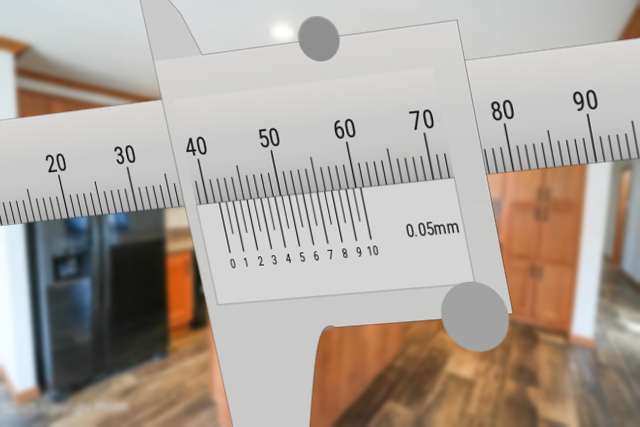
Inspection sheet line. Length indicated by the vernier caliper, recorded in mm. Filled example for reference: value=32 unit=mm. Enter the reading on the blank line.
value=41.6 unit=mm
